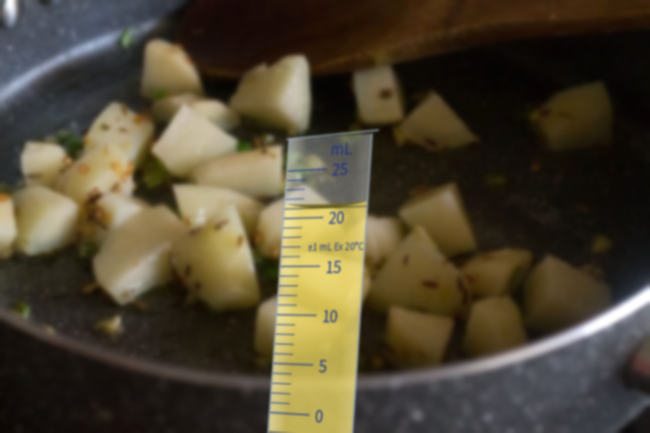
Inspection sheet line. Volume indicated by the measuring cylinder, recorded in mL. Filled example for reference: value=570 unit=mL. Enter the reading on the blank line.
value=21 unit=mL
